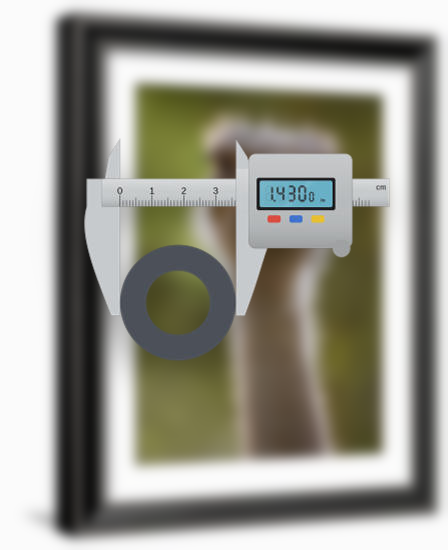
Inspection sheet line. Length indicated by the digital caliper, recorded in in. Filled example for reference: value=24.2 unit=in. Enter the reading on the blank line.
value=1.4300 unit=in
